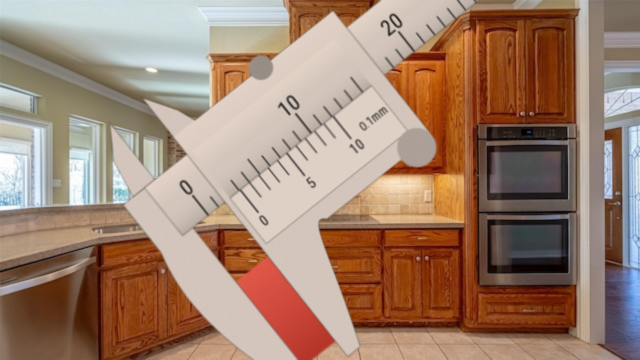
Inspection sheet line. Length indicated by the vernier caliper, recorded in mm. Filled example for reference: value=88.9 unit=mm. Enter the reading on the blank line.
value=3.1 unit=mm
